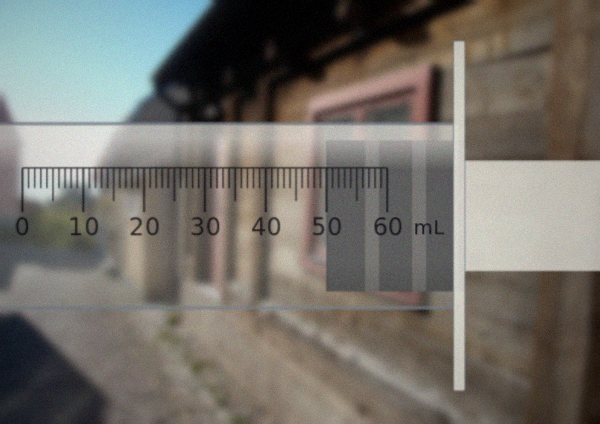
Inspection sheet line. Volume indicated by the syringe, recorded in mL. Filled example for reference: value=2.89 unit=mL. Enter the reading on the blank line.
value=50 unit=mL
